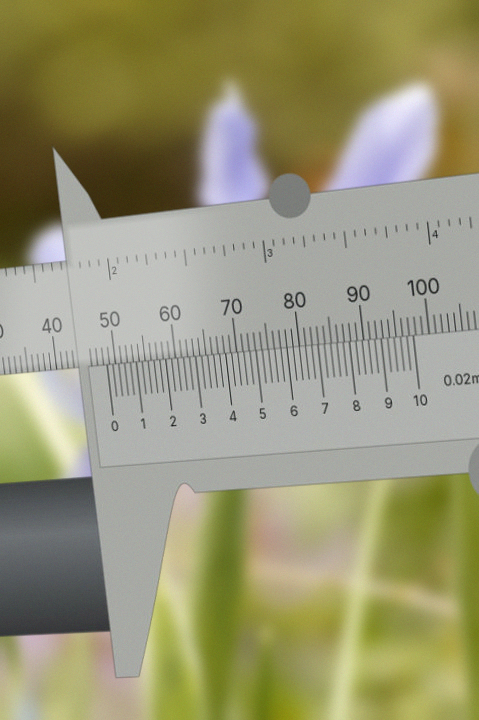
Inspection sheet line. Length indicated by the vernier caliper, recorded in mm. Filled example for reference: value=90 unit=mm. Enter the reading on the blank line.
value=48.6 unit=mm
